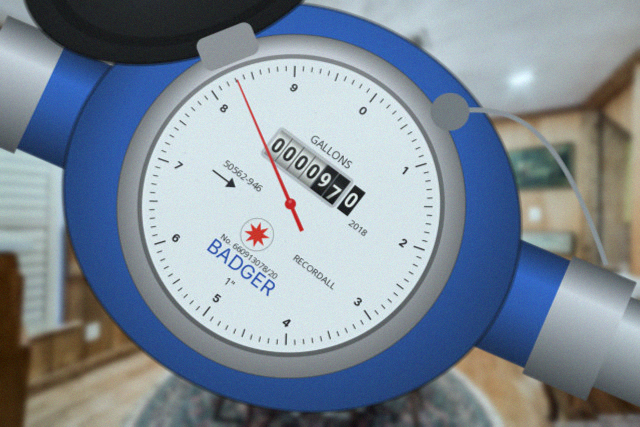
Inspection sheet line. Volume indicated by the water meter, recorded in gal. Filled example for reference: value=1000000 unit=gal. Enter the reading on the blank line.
value=968.3 unit=gal
